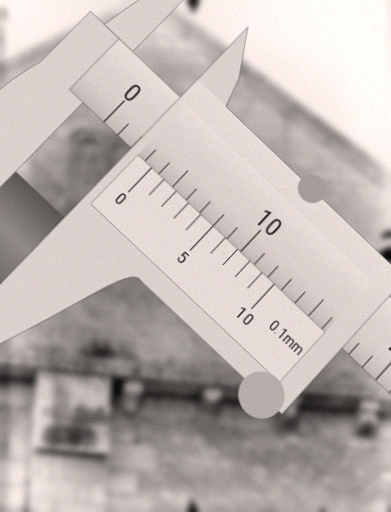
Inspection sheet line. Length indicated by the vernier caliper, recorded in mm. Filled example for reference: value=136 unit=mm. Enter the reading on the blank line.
value=3.5 unit=mm
